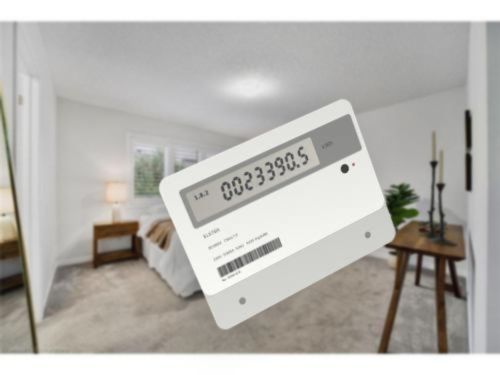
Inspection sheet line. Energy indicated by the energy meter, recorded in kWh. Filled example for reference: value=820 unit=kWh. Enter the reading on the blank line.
value=23390.5 unit=kWh
